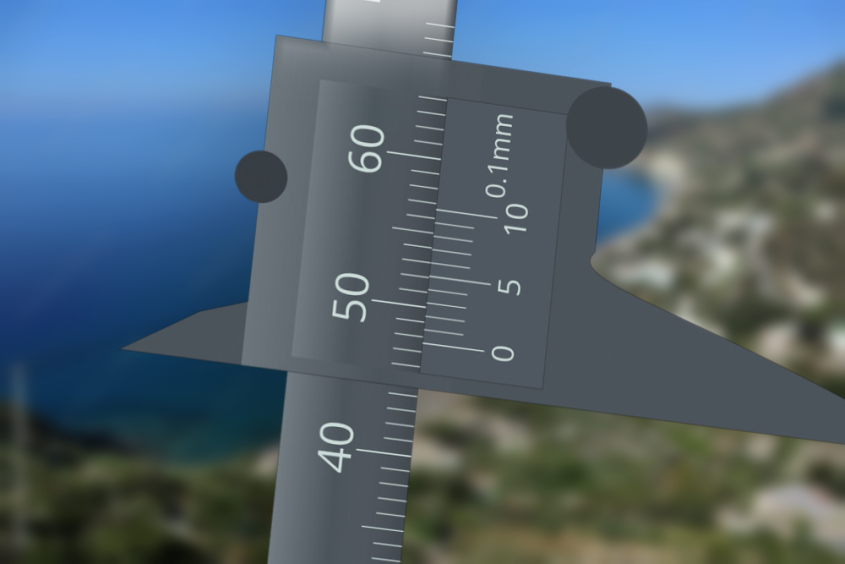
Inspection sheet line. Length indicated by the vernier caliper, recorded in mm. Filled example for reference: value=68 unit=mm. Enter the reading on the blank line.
value=47.6 unit=mm
